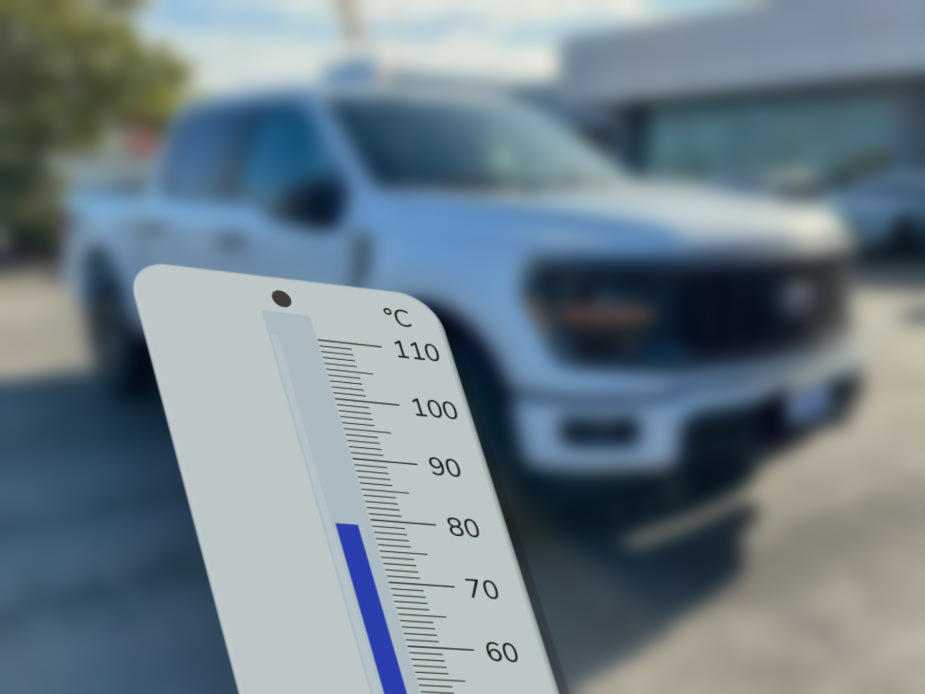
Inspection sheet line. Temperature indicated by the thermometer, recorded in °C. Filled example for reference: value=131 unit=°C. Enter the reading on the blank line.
value=79 unit=°C
